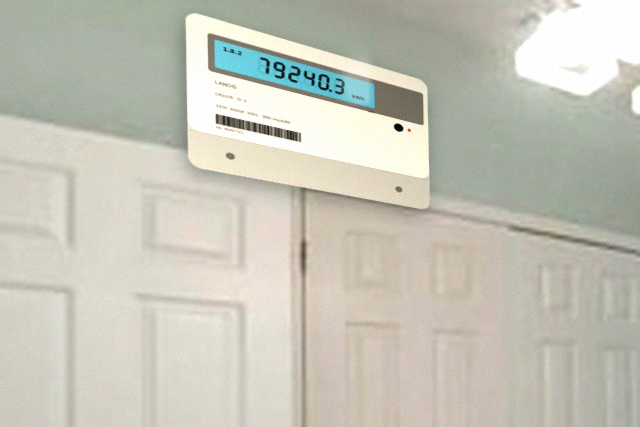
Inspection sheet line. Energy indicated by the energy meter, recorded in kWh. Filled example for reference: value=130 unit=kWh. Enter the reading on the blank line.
value=79240.3 unit=kWh
